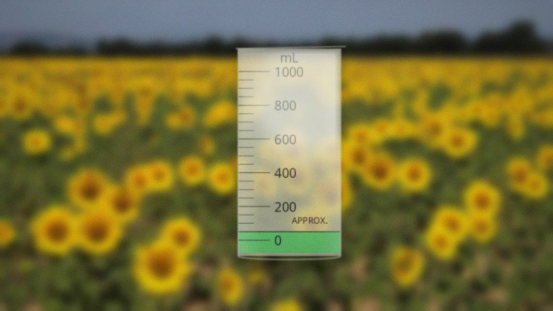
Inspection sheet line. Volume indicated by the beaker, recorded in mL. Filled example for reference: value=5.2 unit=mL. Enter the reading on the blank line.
value=50 unit=mL
